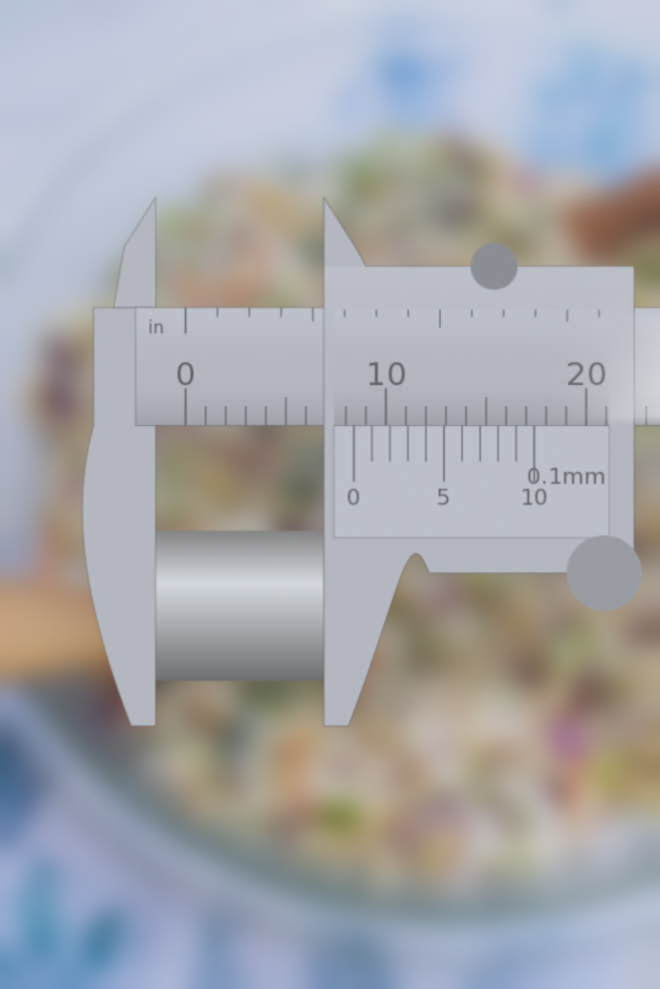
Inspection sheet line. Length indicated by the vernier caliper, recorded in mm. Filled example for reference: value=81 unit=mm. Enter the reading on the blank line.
value=8.4 unit=mm
